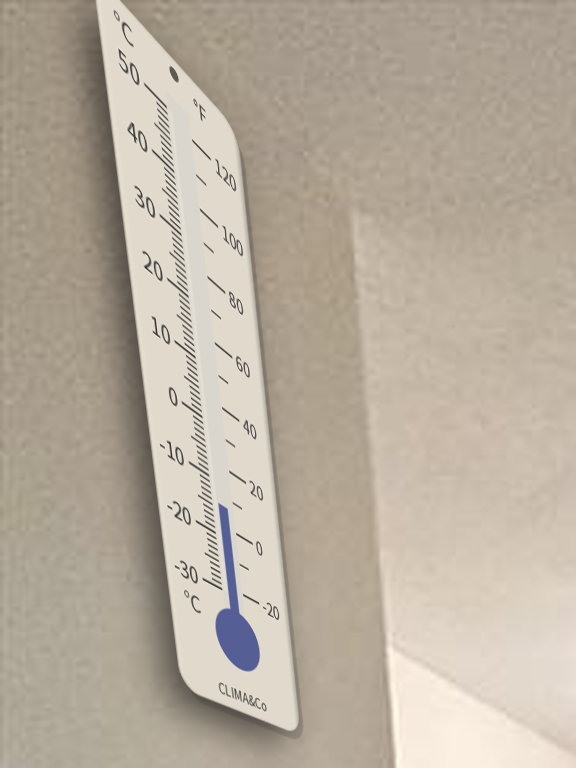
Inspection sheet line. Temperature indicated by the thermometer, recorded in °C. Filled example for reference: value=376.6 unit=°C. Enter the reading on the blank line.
value=-14 unit=°C
